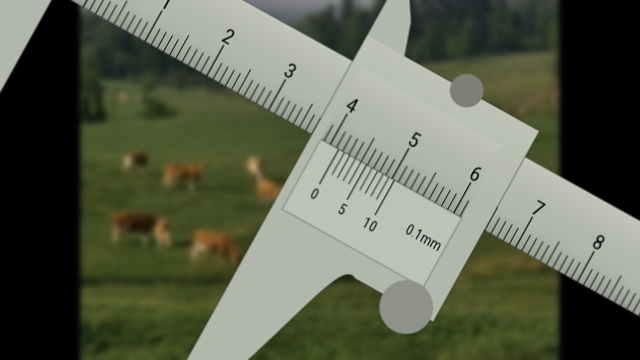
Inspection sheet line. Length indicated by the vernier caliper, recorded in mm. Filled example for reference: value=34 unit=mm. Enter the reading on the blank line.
value=41.4 unit=mm
